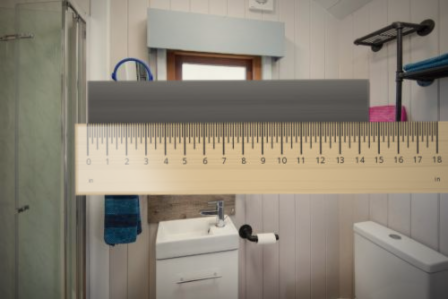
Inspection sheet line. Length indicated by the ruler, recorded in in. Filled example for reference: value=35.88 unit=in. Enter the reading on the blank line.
value=14.5 unit=in
